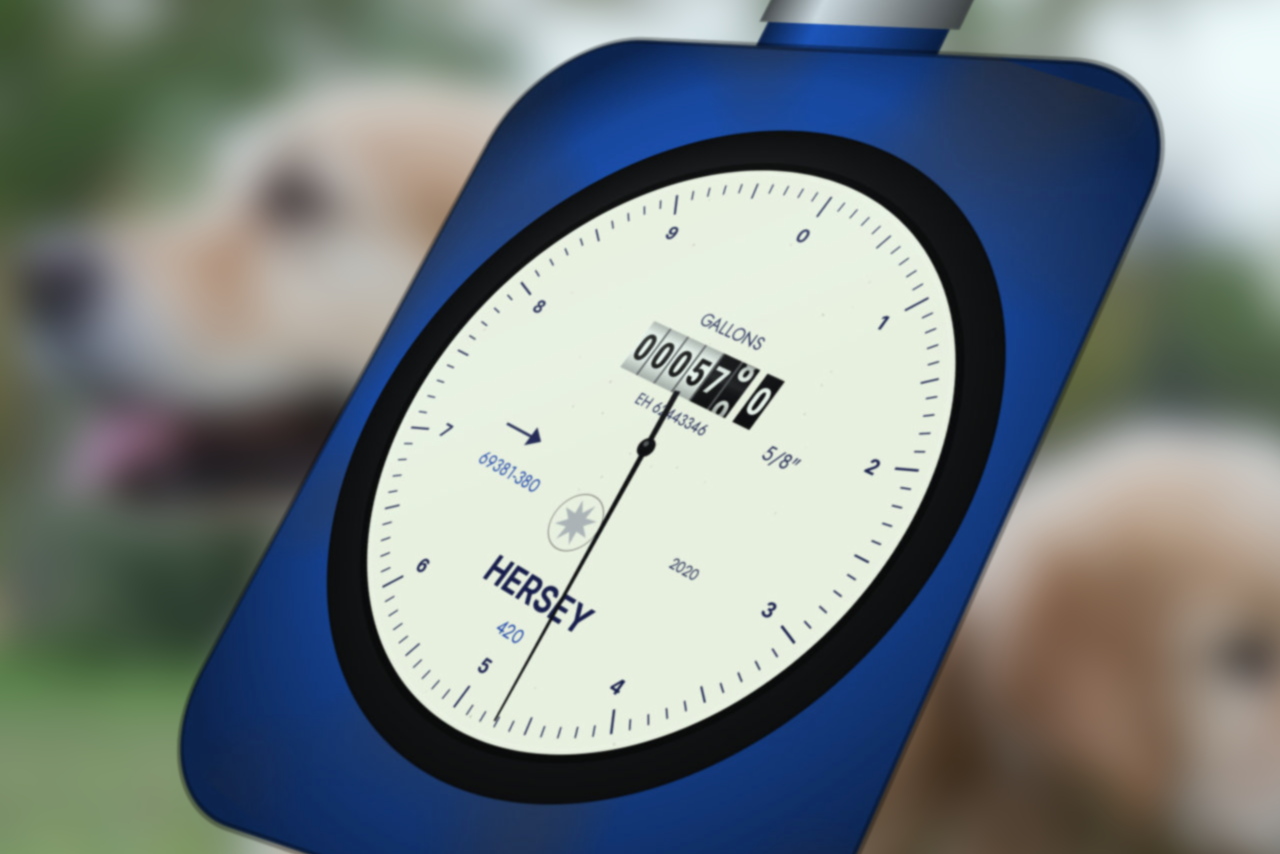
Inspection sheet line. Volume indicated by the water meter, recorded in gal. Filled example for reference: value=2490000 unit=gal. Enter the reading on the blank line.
value=5784.7 unit=gal
